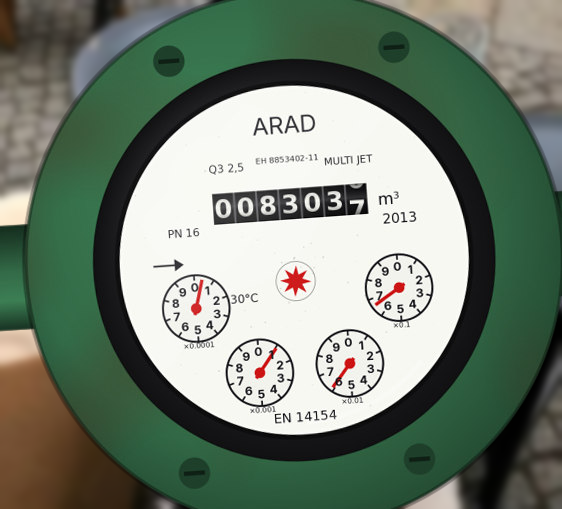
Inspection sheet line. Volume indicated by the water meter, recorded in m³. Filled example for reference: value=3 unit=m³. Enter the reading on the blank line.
value=83036.6610 unit=m³
